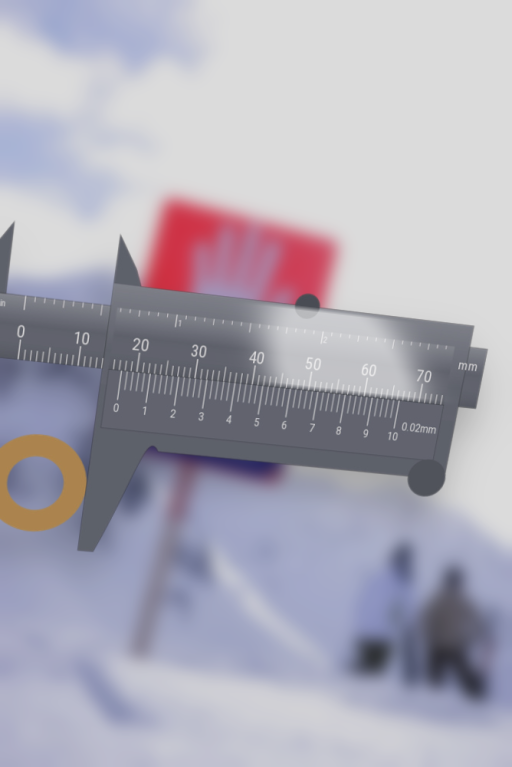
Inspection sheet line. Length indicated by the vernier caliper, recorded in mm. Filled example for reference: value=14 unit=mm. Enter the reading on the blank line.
value=17.4 unit=mm
